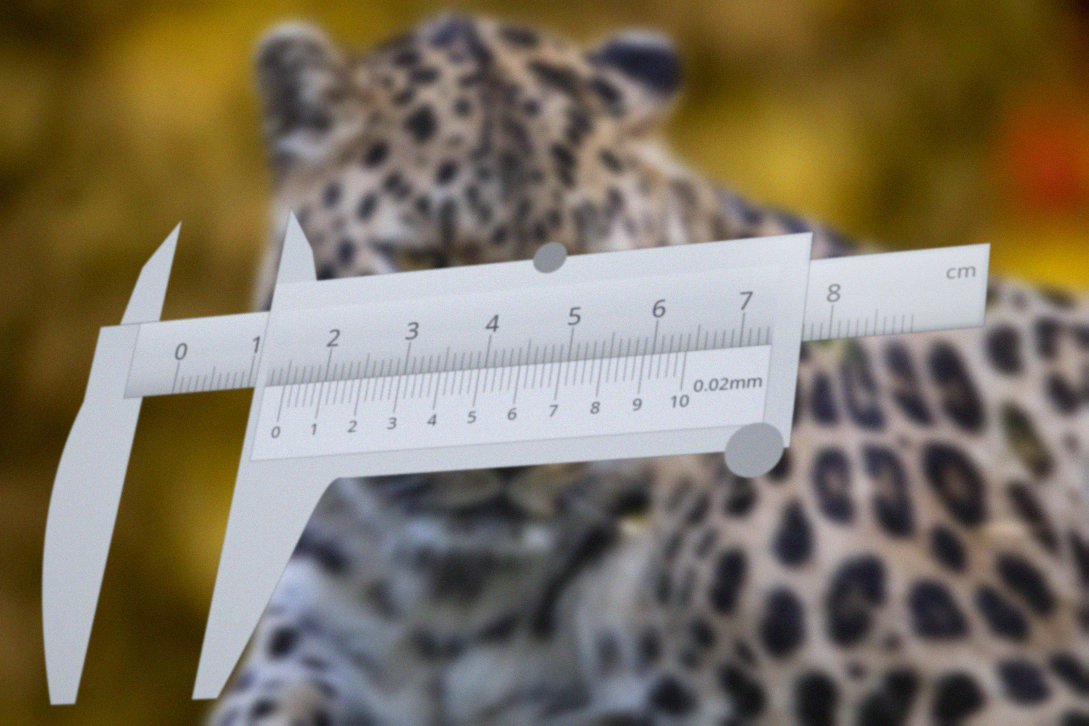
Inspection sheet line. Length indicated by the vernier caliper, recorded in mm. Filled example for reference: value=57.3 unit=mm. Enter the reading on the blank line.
value=14.8 unit=mm
